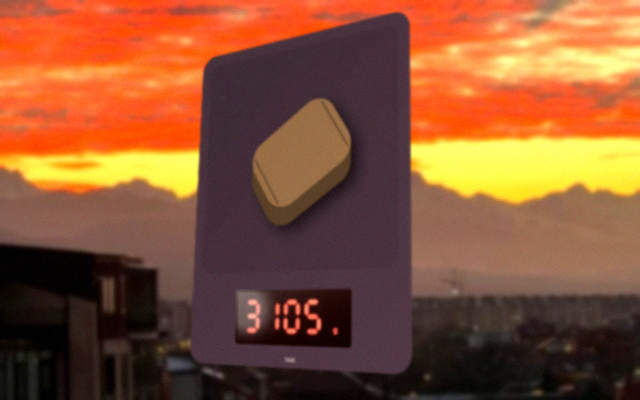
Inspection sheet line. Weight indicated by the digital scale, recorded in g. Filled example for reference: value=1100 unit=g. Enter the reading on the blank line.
value=3105 unit=g
